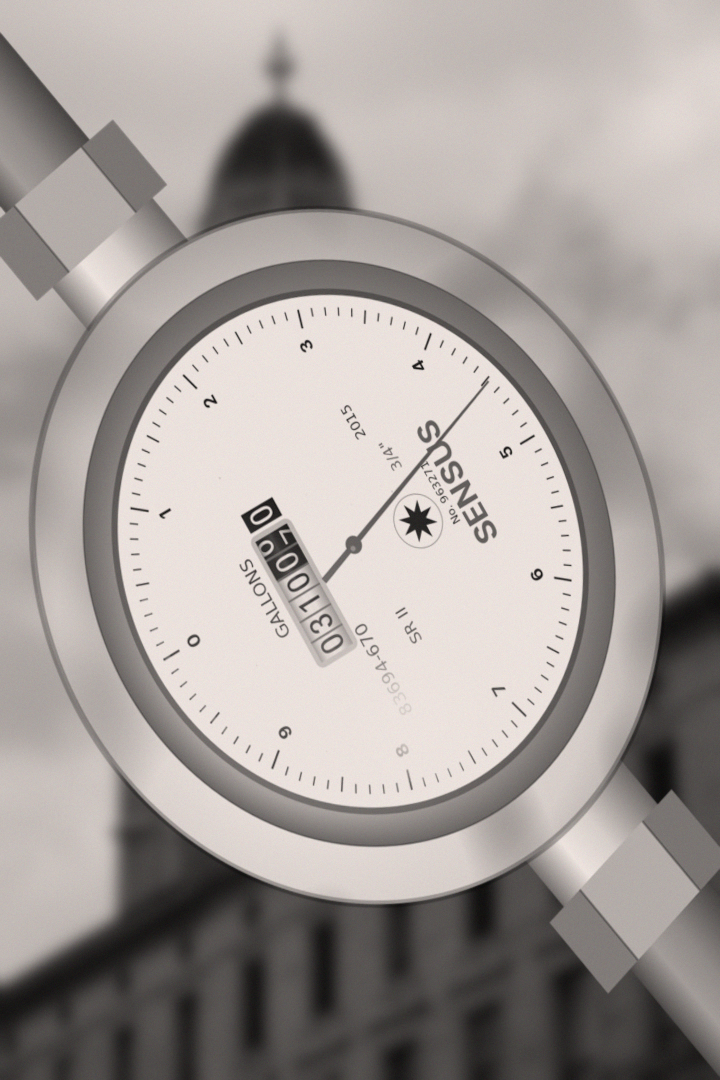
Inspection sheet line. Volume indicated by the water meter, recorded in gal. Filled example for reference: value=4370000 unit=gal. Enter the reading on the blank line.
value=310064.5 unit=gal
